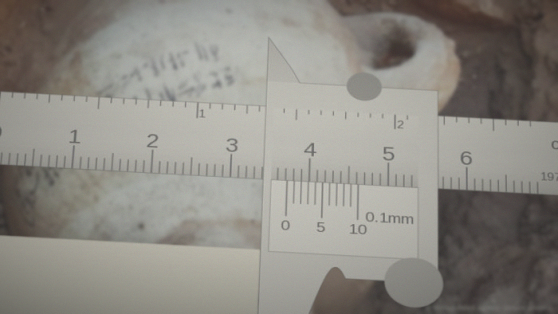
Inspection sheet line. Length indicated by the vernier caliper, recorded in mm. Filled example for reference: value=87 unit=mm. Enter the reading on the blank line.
value=37.2 unit=mm
